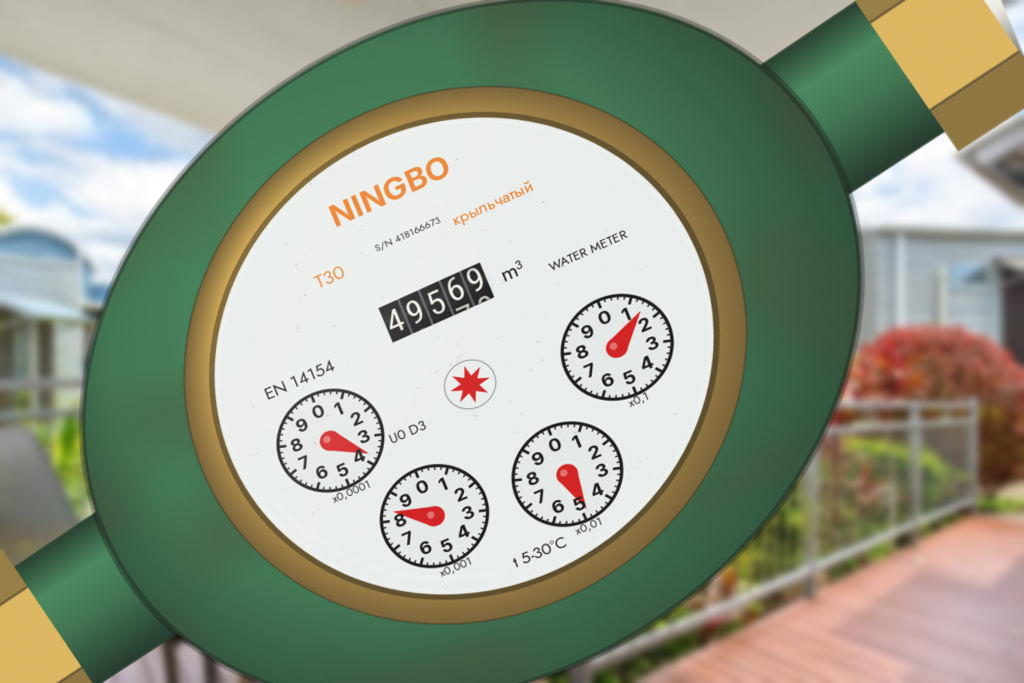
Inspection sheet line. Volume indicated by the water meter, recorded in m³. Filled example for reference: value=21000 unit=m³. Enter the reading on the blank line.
value=49569.1483 unit=m³
